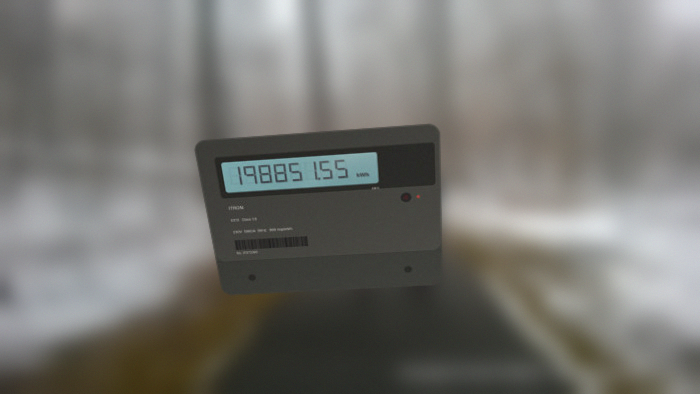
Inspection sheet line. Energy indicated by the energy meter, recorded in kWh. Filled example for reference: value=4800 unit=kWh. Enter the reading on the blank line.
value=198851.55 unit=kWh
